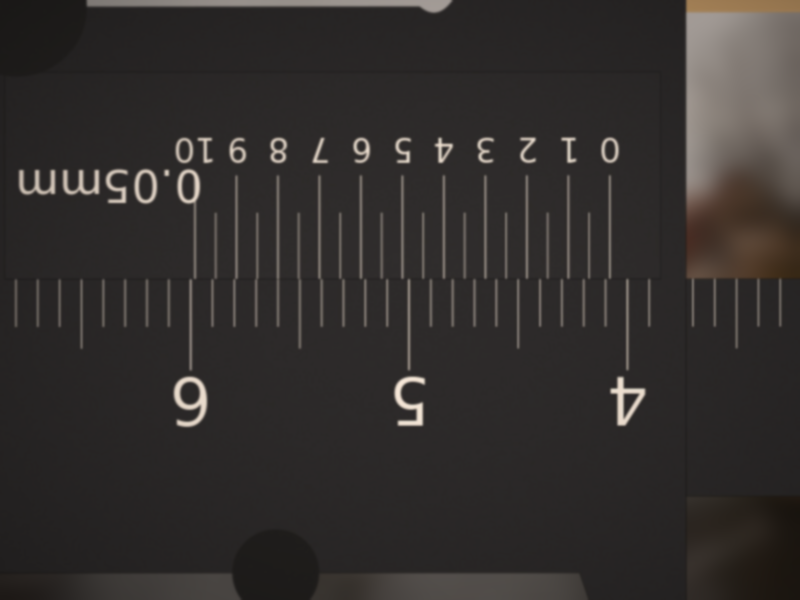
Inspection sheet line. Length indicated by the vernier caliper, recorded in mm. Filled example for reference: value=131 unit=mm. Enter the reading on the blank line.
value=40.8 unit=mm
